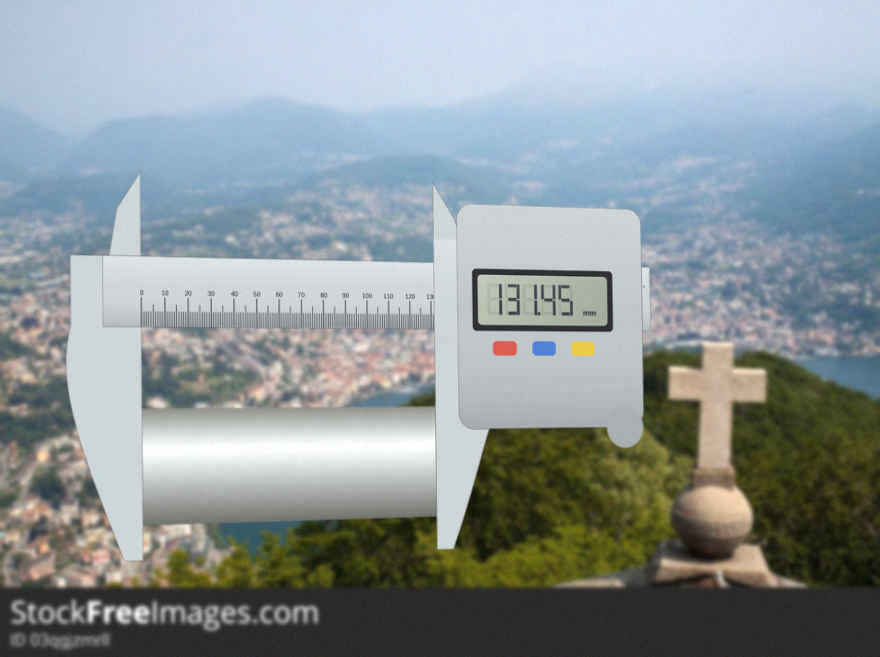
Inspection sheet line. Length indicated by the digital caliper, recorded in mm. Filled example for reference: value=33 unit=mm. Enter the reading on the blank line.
value=131.45 unit=mm
